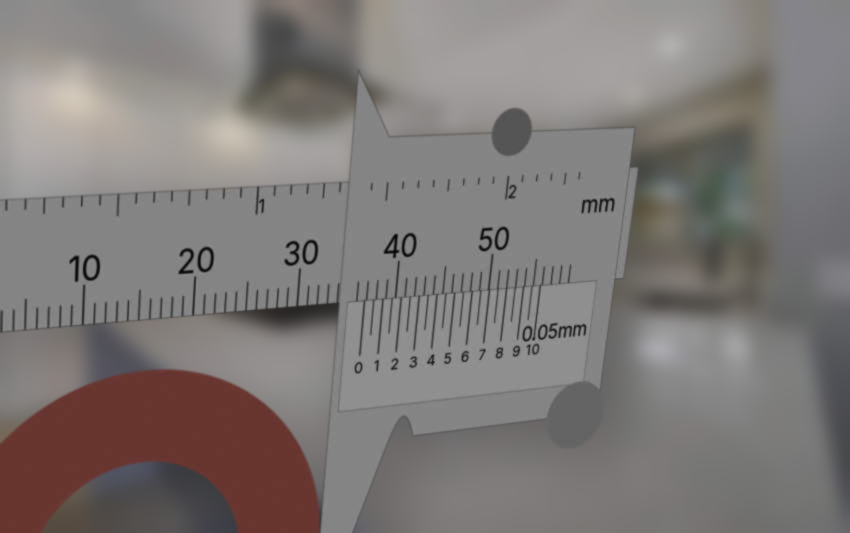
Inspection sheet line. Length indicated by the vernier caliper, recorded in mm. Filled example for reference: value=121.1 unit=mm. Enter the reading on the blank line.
value=36.8 unit=mm
